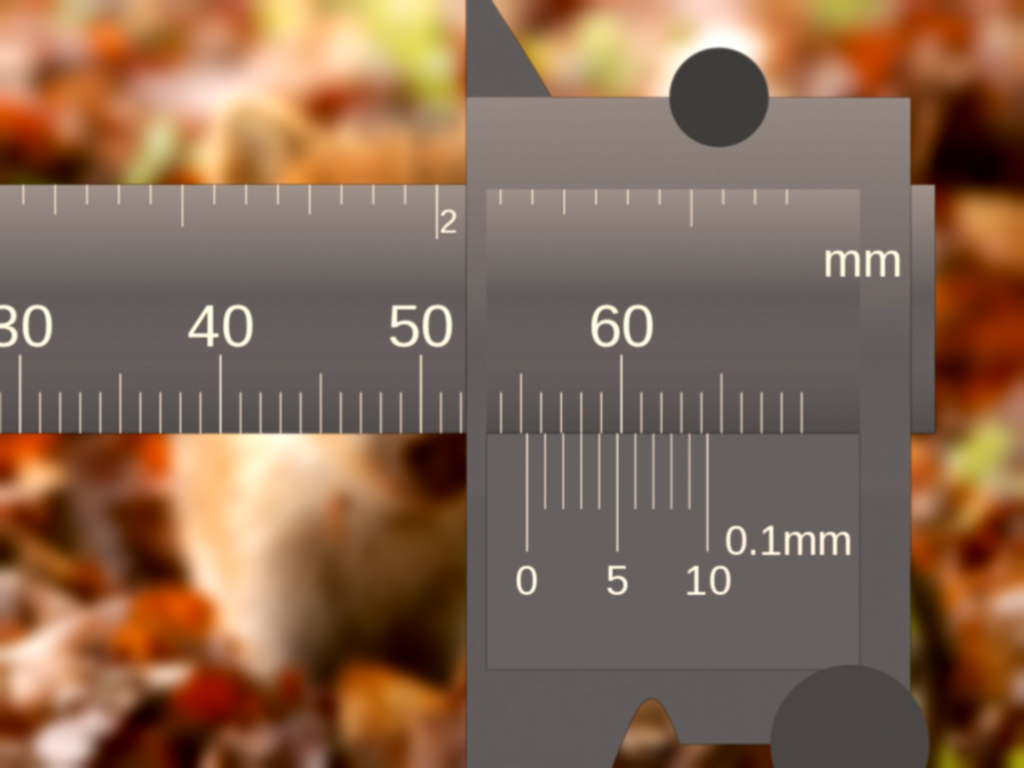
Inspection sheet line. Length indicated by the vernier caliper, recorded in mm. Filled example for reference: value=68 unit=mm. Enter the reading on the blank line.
value=55.3 unit=mm
